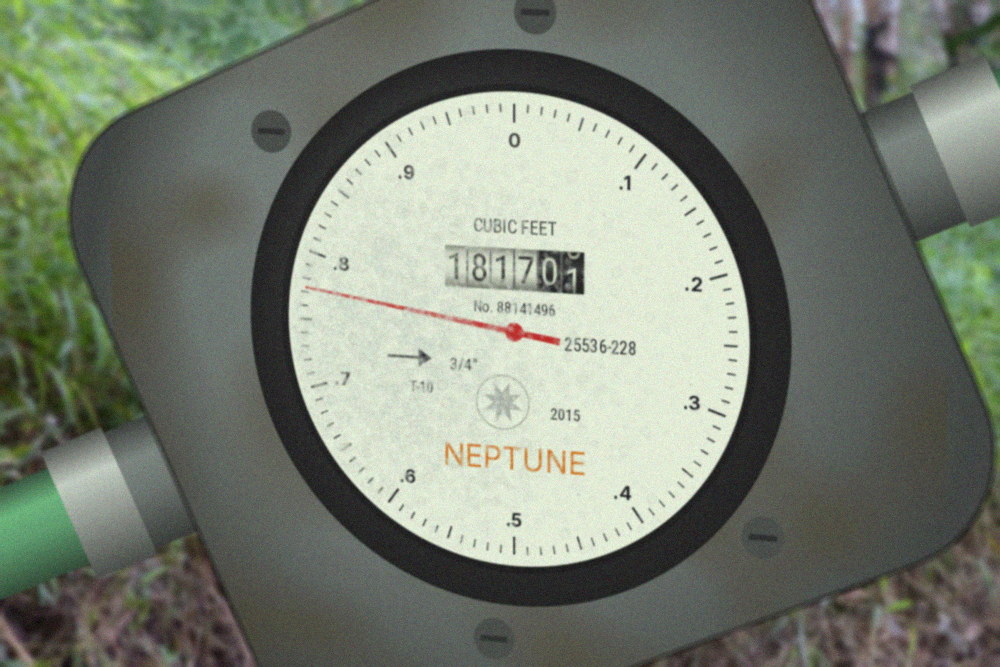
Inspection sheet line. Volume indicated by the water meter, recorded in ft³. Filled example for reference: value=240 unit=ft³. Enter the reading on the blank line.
value=181700.77 unit=ft³
